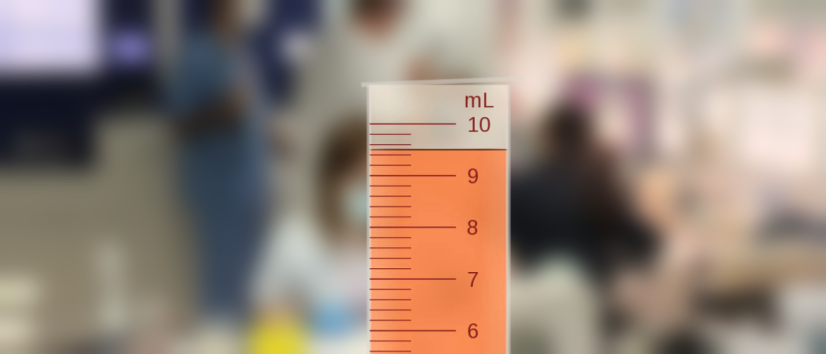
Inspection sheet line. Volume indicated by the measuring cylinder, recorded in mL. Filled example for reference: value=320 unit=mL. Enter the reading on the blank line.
value=9.5 unit=mL
